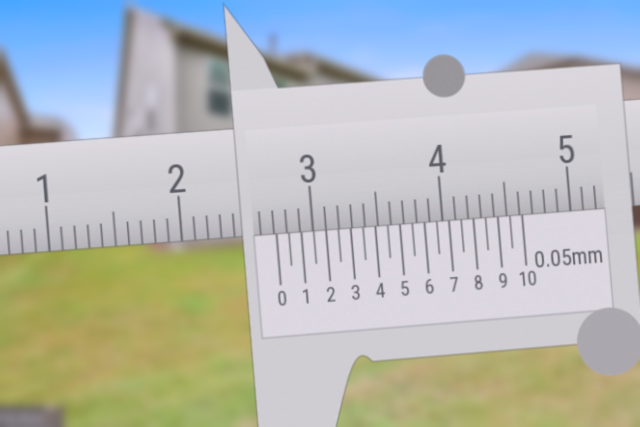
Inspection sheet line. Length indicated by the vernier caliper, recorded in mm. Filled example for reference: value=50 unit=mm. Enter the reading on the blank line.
value=27.2 unit=mm
